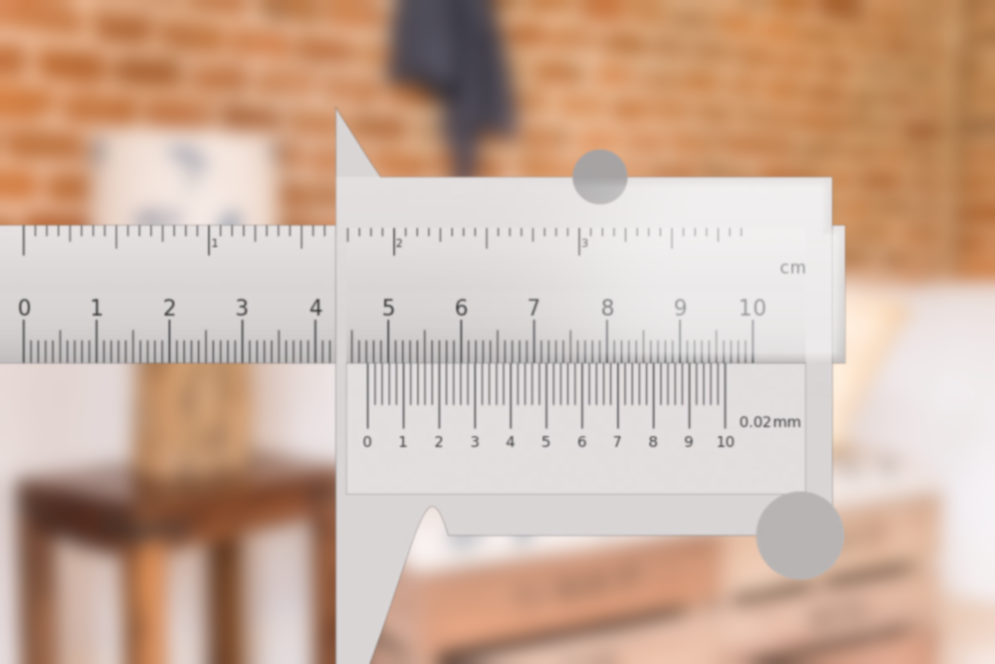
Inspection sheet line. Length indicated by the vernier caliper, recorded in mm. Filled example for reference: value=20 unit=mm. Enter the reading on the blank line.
value=47.2 unit=mm
